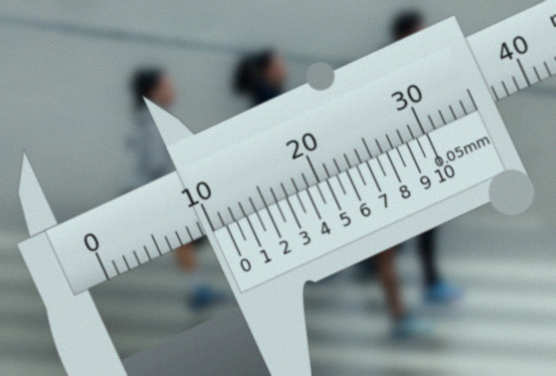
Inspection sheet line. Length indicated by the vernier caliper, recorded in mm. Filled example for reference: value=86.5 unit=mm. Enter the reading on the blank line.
value=11.2 unit=mm
